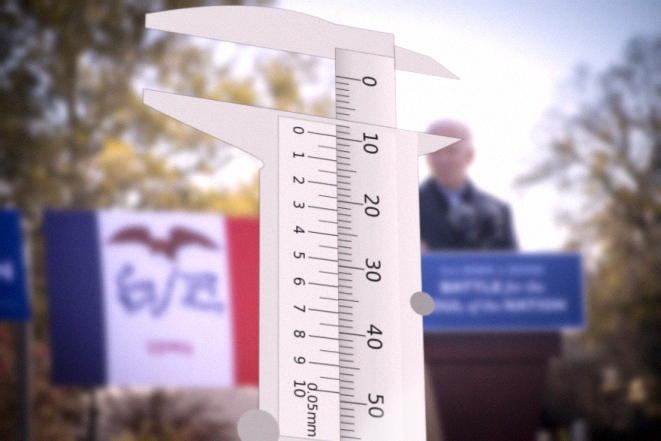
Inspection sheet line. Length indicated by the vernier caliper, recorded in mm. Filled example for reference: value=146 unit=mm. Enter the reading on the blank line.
value=9.8 unit=mm
